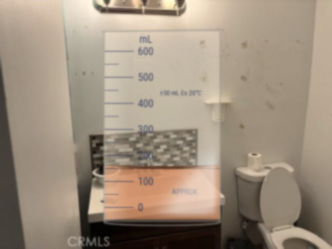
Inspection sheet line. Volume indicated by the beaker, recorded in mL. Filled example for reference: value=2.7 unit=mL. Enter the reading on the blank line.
value=150 unit=mL
